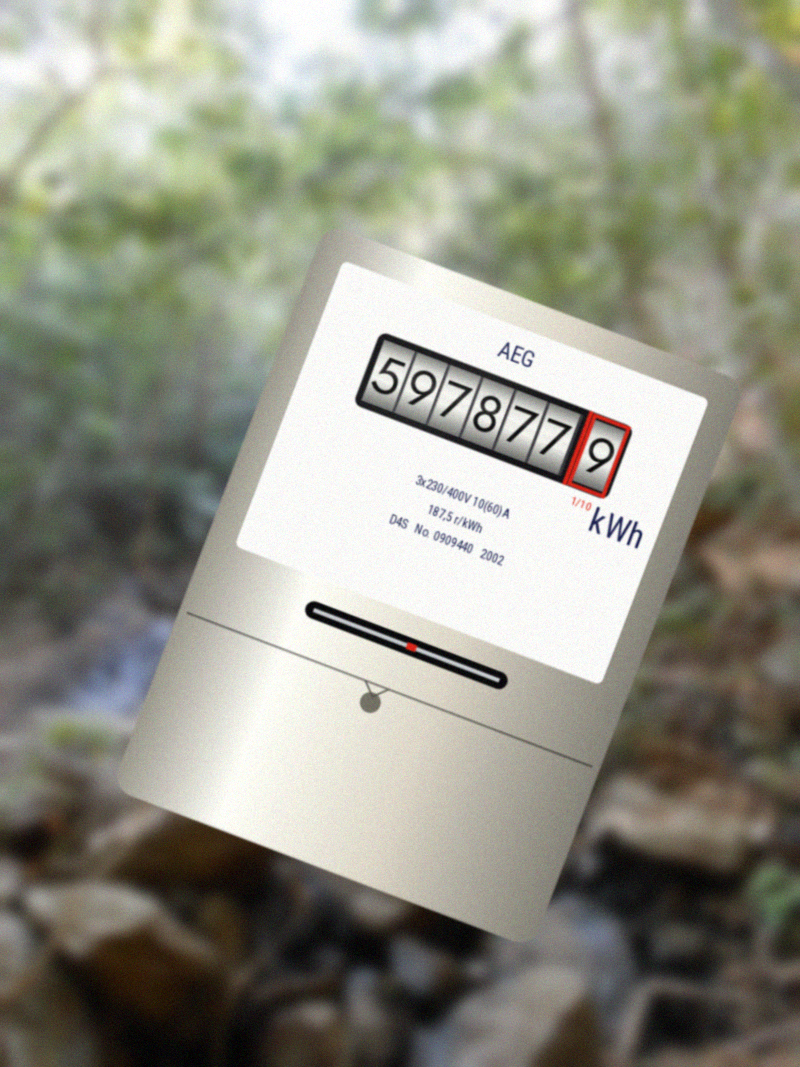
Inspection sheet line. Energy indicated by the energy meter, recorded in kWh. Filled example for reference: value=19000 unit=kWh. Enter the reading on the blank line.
value=597877.9 unit=kWh
